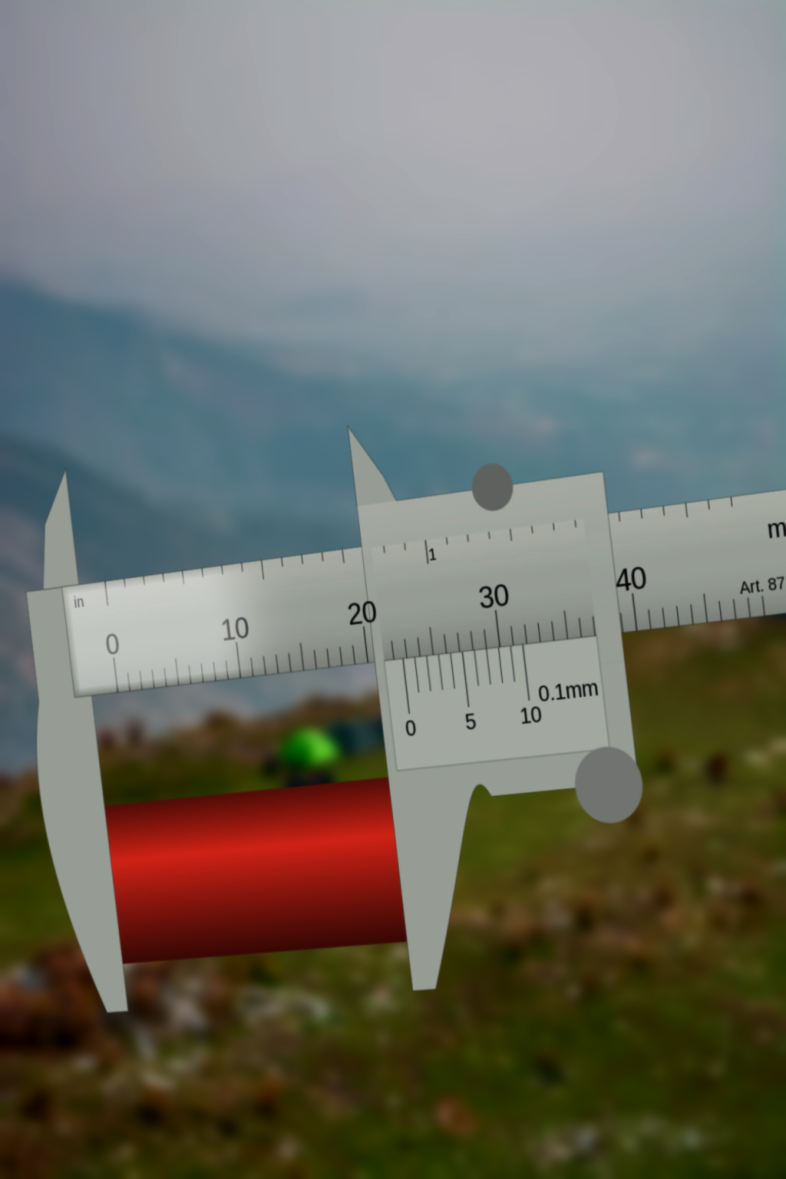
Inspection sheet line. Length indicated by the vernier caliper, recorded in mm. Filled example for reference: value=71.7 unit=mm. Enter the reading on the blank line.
value=22.7 unit=mm
